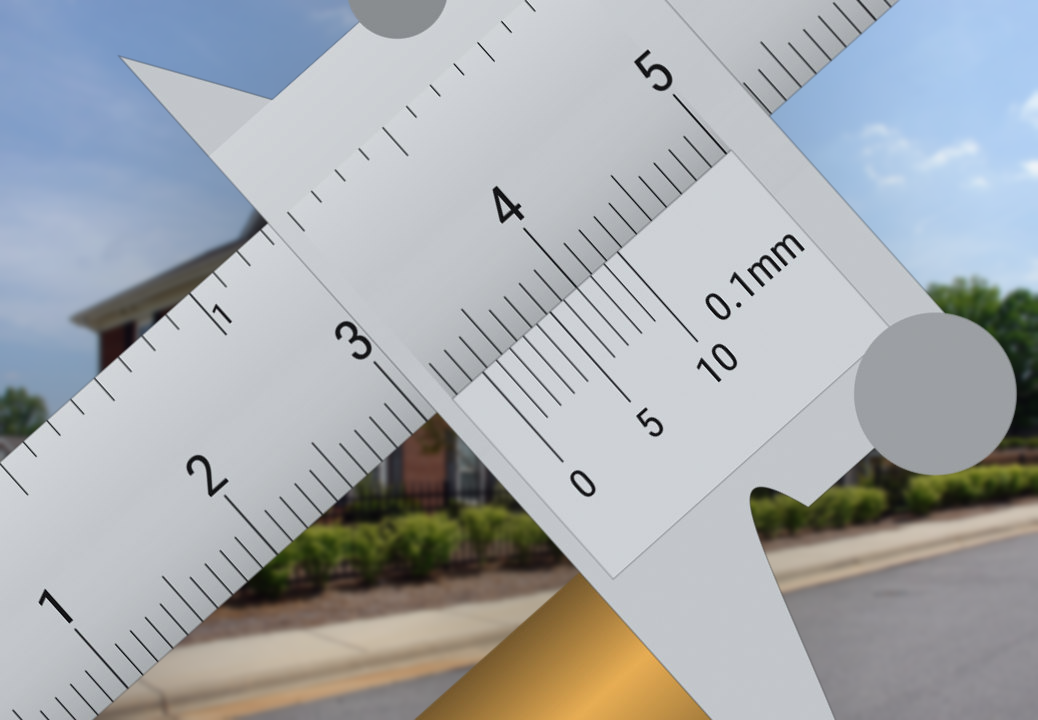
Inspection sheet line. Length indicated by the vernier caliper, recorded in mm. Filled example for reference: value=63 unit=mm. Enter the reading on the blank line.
value=33.7 unit=mm
